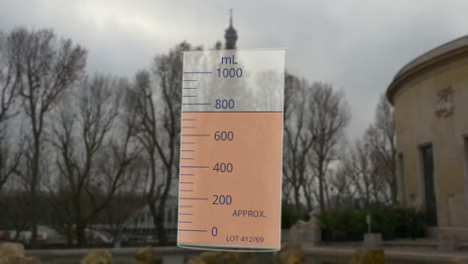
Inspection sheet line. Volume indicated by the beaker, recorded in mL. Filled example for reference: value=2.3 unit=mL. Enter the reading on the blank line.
value=750 unit=mL
